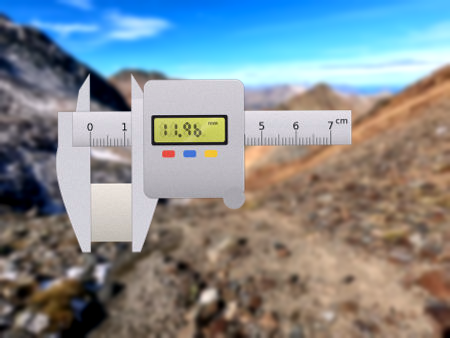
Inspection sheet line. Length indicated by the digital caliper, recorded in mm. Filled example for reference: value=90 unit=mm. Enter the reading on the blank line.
value=11.96 unit=mm
